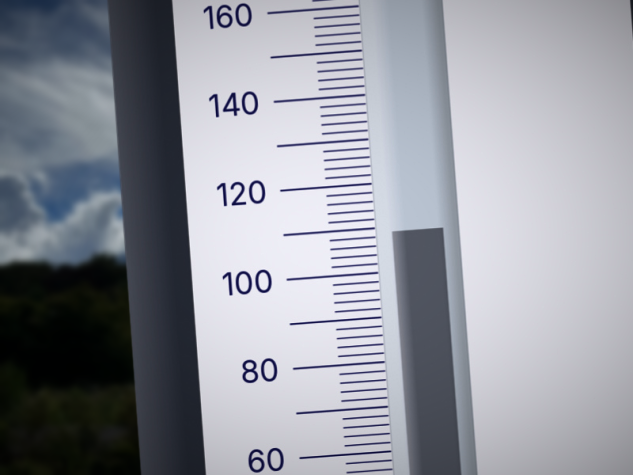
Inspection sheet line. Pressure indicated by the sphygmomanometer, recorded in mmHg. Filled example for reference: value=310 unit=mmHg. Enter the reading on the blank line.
value=109 unit=mmHg
